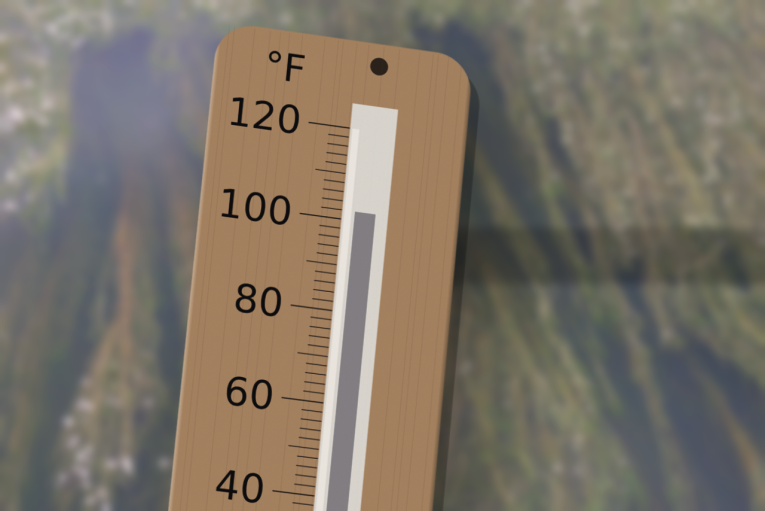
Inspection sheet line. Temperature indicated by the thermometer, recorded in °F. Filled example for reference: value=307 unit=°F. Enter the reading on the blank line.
value=102 unit=°F
